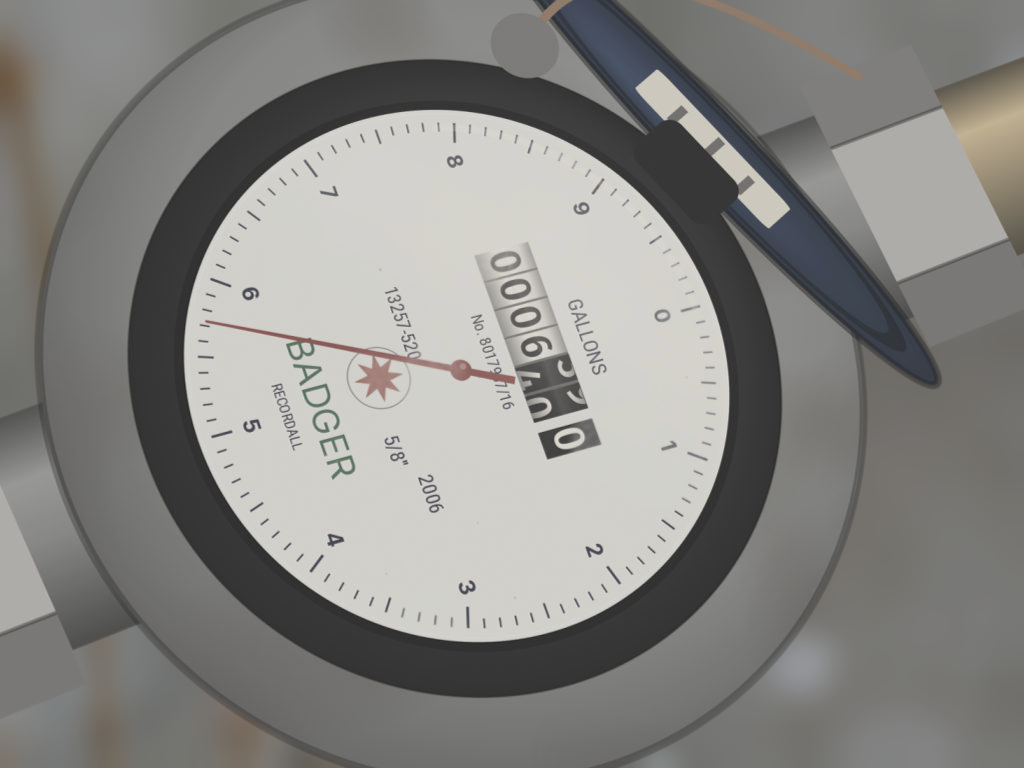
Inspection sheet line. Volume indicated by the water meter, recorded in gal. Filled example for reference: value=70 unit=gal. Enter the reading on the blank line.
value=6395.7 unit=gal
